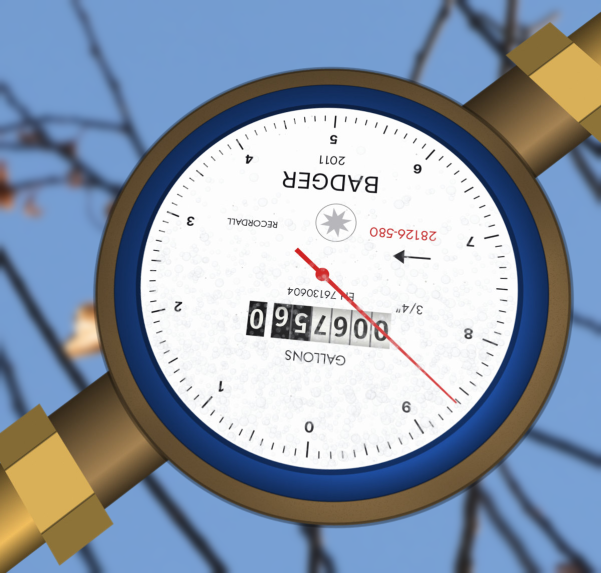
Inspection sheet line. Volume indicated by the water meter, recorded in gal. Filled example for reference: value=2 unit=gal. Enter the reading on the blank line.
value=67558.6 unit=gal
